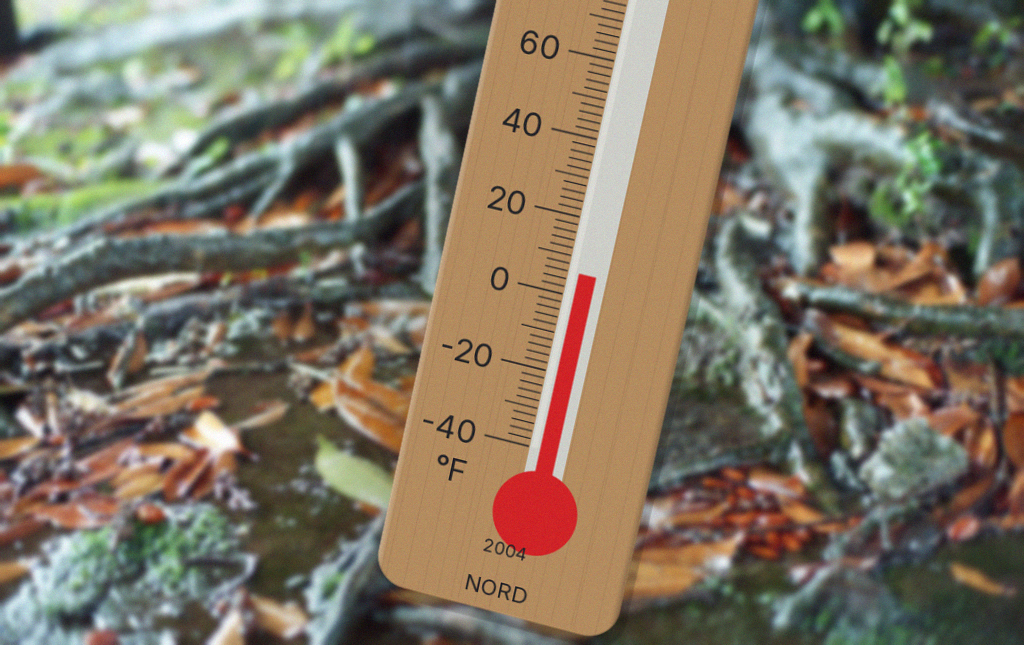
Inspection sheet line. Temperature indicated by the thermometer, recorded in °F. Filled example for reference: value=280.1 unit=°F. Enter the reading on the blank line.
value=6 unit=°F
